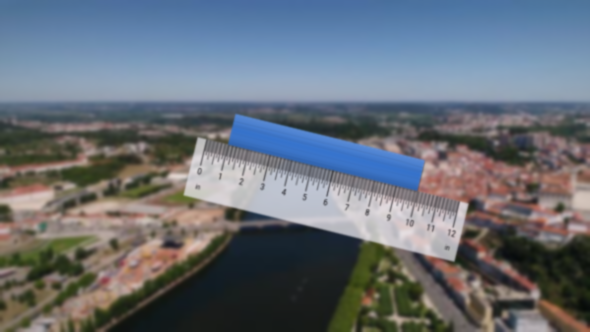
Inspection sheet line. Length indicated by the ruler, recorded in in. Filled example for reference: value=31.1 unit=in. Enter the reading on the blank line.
value=9 unit=in
